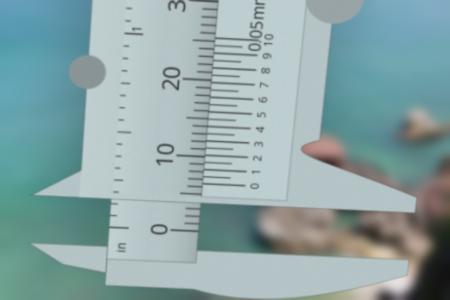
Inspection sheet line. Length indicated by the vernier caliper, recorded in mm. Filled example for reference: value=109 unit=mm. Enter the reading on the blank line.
value=6.4 unit=mm
